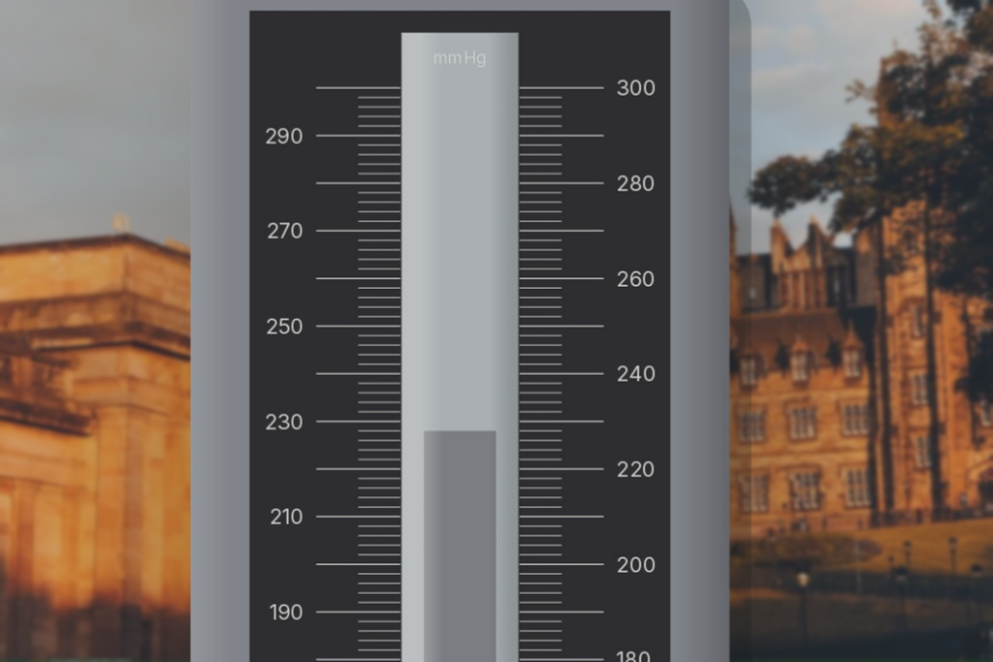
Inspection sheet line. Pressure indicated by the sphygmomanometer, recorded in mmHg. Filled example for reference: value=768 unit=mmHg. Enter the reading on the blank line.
value=228 unit=mmHg
